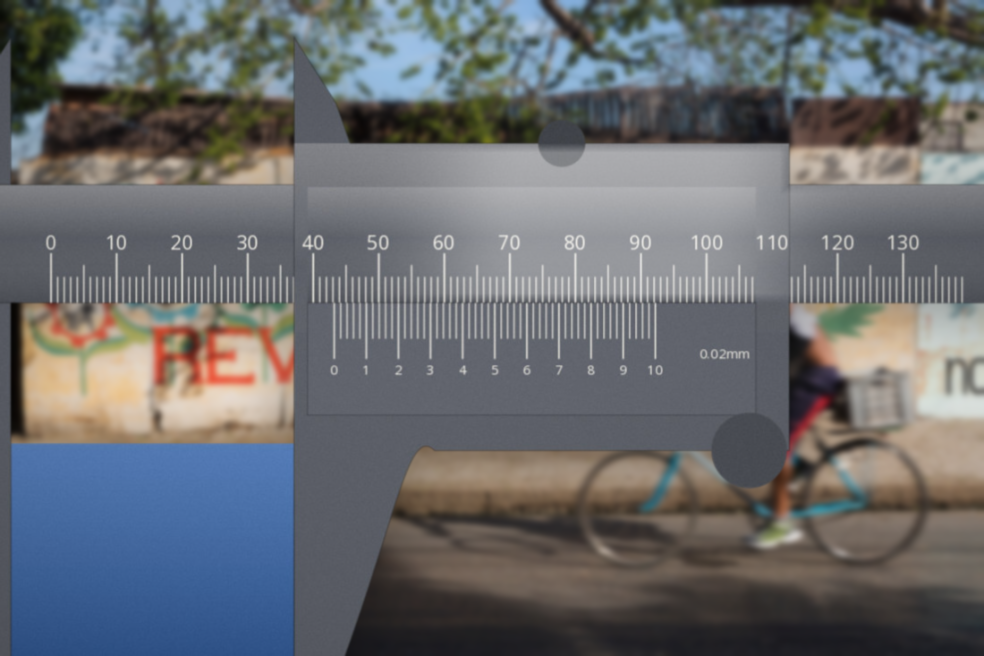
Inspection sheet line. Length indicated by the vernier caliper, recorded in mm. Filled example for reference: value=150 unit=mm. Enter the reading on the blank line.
value=43.2 unit=mm
